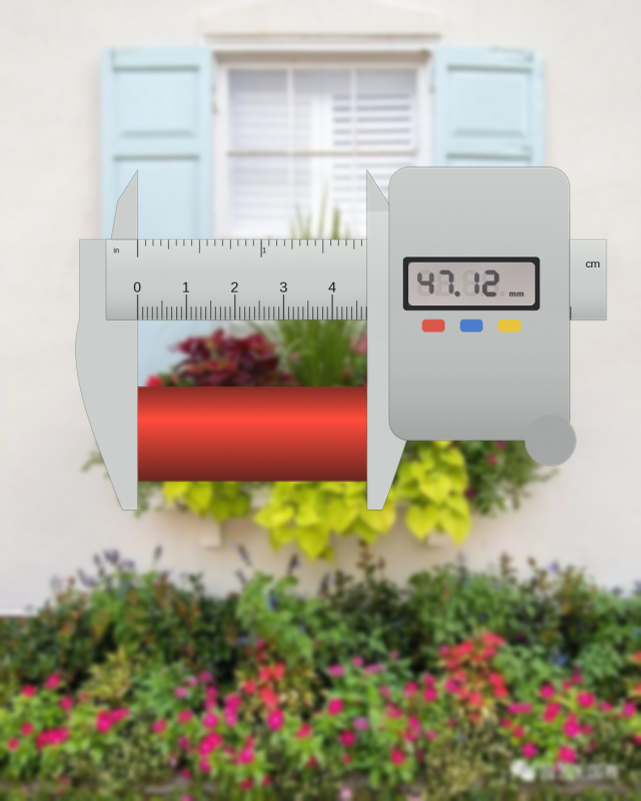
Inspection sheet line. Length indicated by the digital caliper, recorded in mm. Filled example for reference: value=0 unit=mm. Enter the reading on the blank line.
value=47.12 unit=mm
